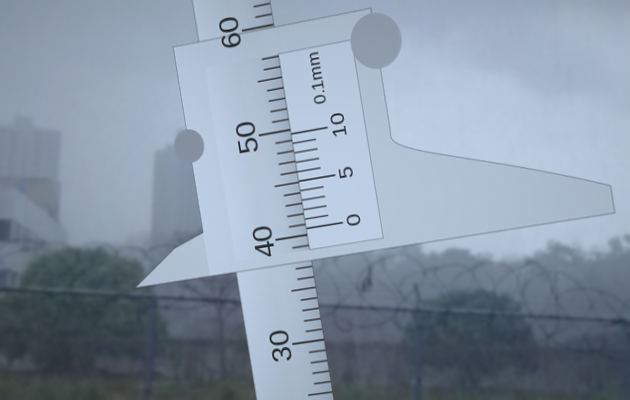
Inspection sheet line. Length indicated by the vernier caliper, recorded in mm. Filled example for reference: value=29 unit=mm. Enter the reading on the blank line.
value=40.6 unit=mm
